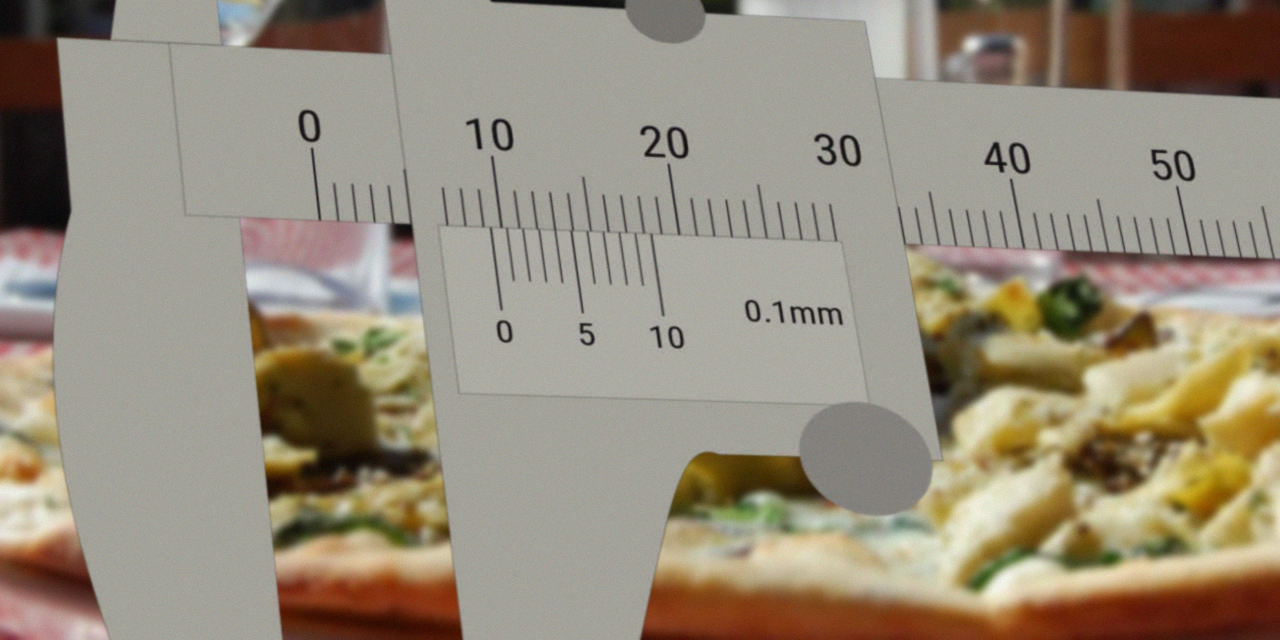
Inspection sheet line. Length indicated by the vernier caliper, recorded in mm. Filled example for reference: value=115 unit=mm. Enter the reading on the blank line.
value=9.4 unit=mm
